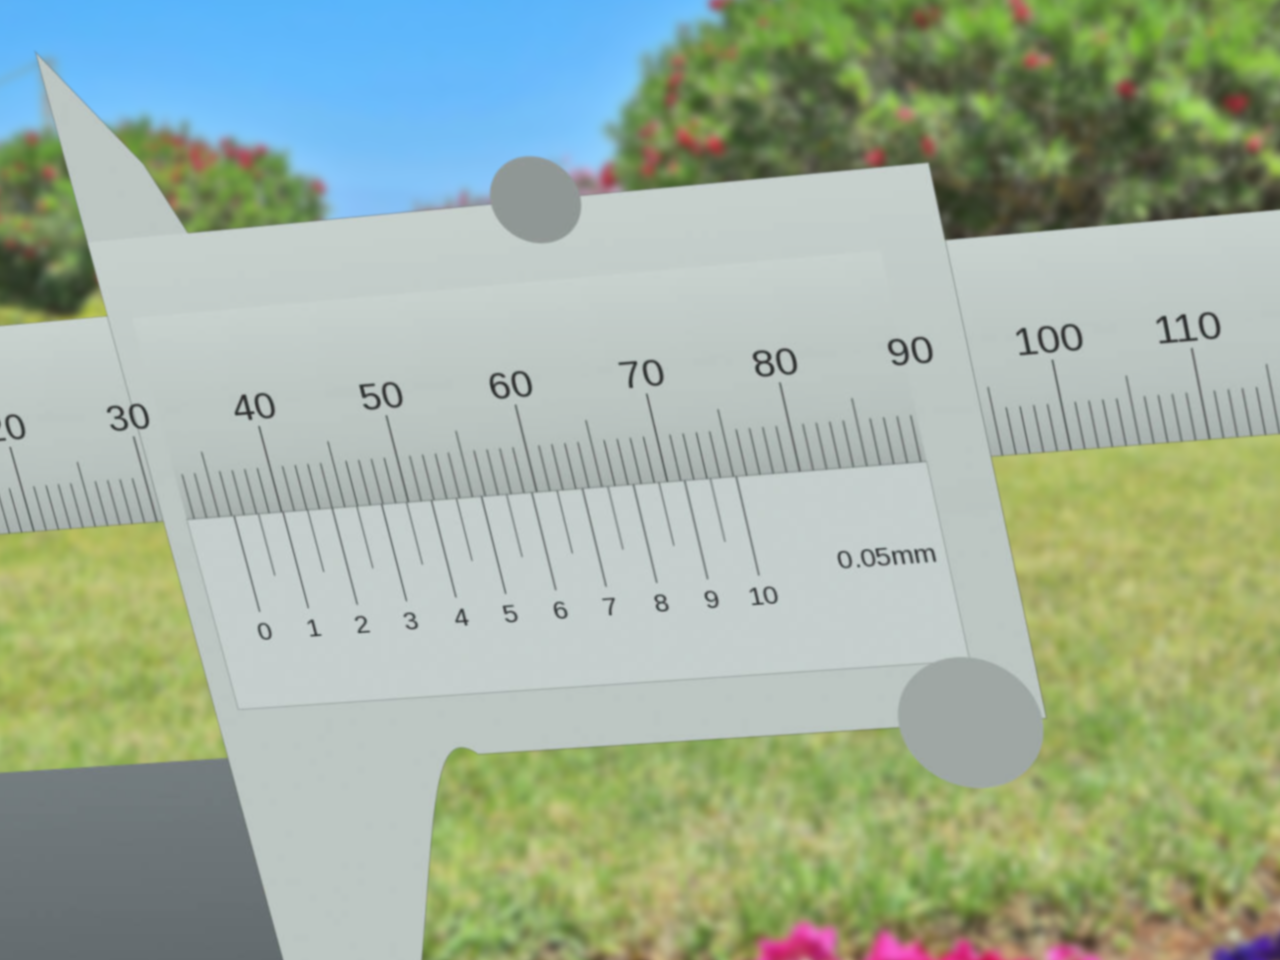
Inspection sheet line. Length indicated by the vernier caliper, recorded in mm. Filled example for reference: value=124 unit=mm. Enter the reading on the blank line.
value=36.2 unit=mm
